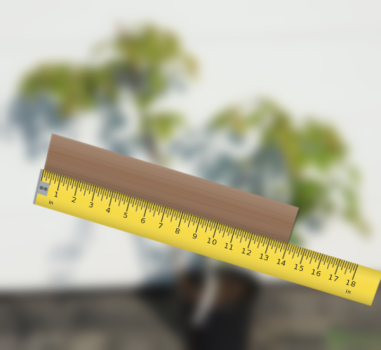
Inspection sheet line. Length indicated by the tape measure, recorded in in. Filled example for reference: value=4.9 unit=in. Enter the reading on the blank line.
value=14 unit=in
